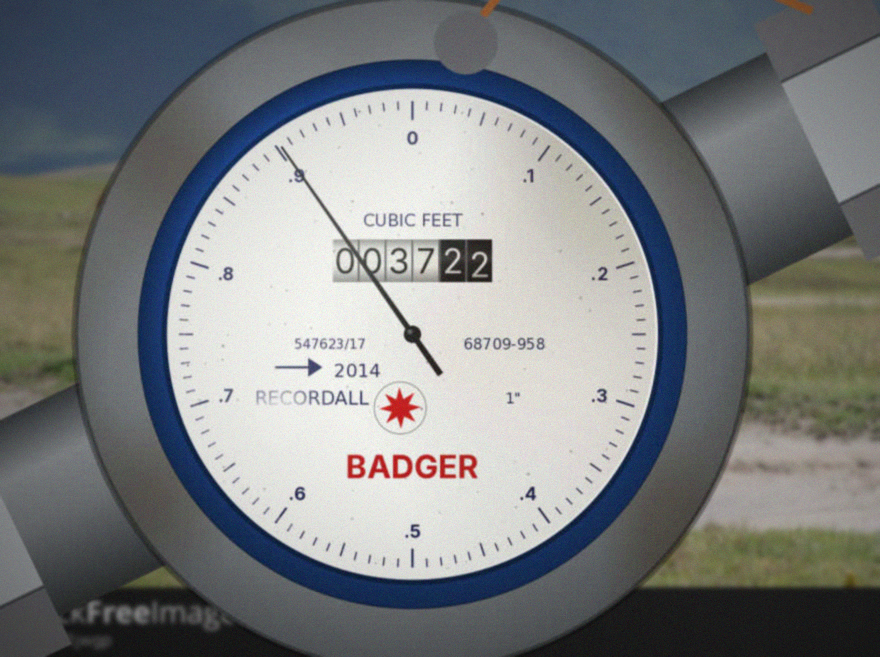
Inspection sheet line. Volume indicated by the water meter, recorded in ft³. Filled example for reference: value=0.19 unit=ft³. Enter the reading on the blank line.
value=3721.90 unit=ft³
